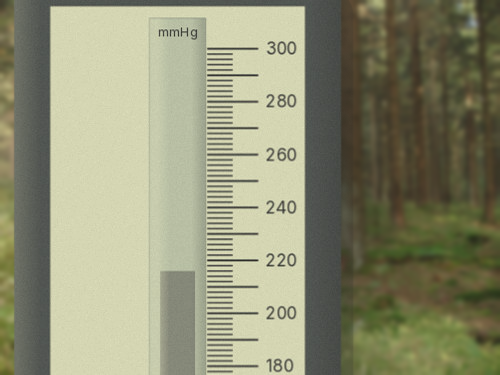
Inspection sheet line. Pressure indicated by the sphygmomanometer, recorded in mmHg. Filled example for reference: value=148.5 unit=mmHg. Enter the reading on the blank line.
value=216 unit=mmHg
